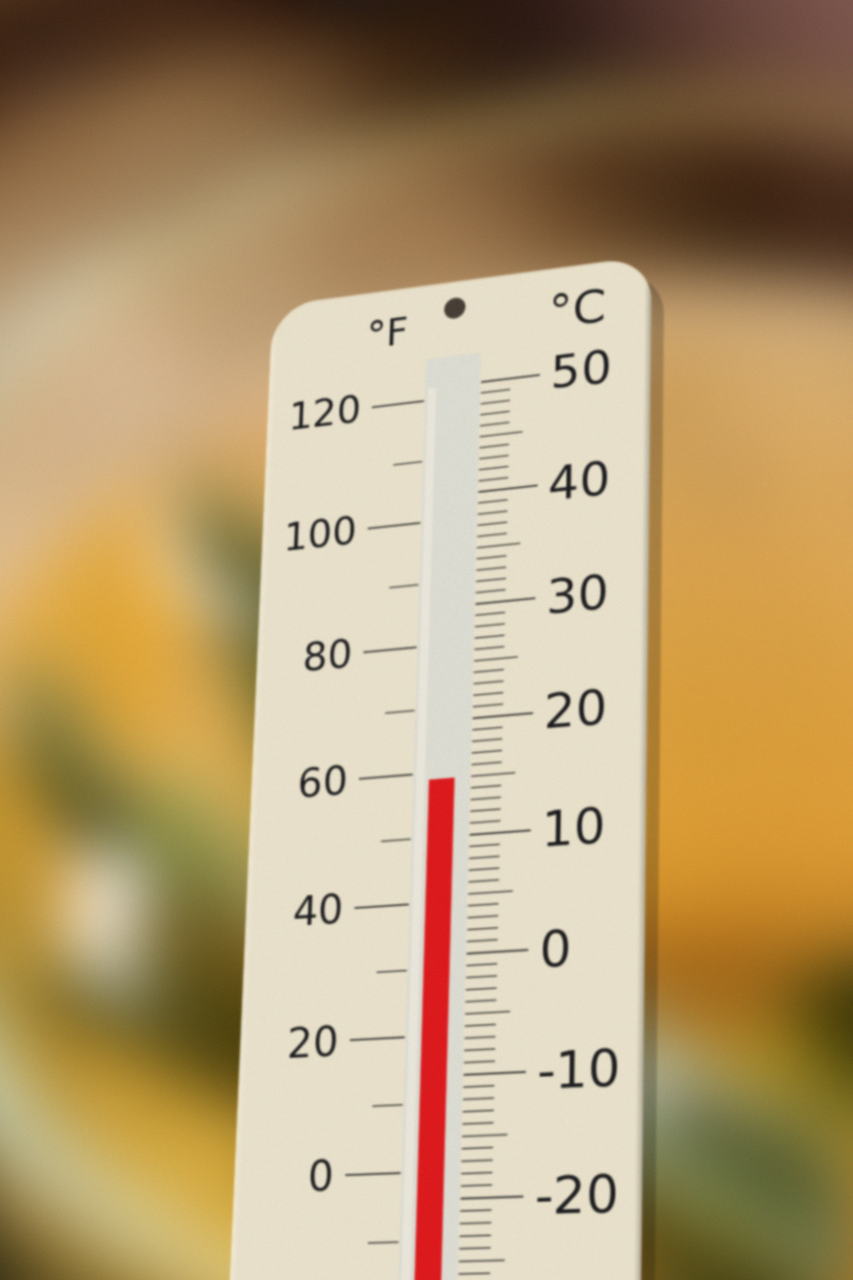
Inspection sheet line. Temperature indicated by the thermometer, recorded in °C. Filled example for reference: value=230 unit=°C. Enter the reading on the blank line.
value=15 unit=°C
